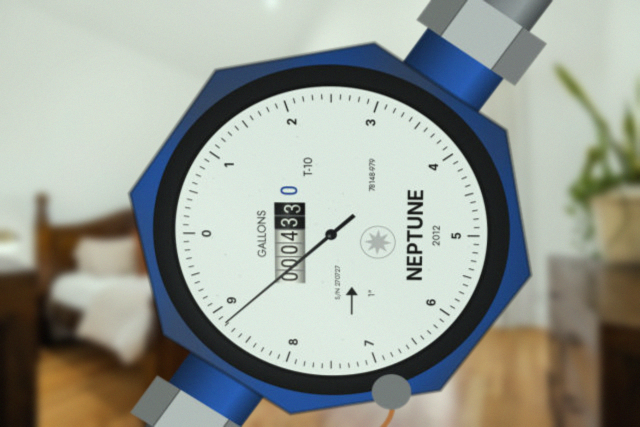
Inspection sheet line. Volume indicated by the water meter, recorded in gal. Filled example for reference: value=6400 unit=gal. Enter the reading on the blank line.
value=4328.8 unit=gal
